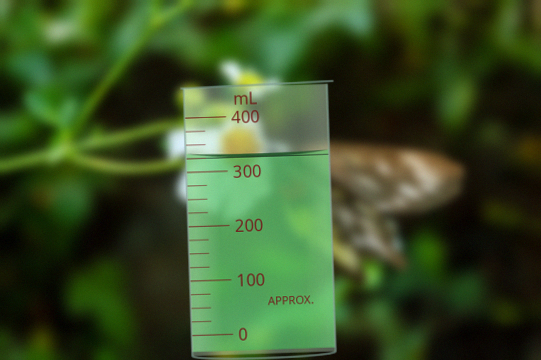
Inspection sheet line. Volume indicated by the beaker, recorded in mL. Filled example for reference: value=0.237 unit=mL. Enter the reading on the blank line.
value=325 unit=mL
